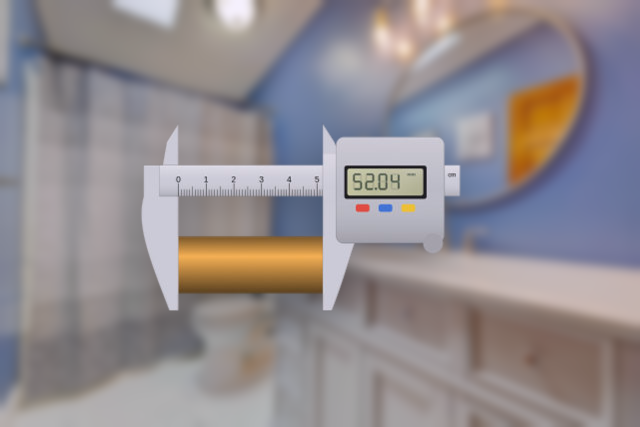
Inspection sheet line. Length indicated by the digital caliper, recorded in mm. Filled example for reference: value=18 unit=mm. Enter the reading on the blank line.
value=52.04 unit=mm
